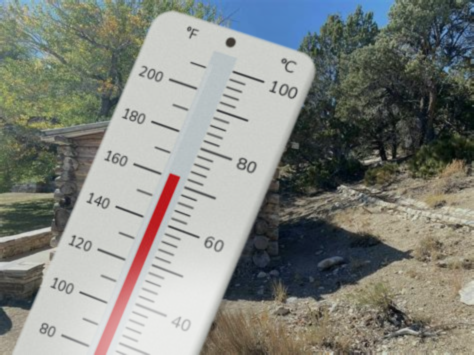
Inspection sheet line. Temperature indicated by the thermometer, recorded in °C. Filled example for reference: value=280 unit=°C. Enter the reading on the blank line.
value=72 unit=°C
